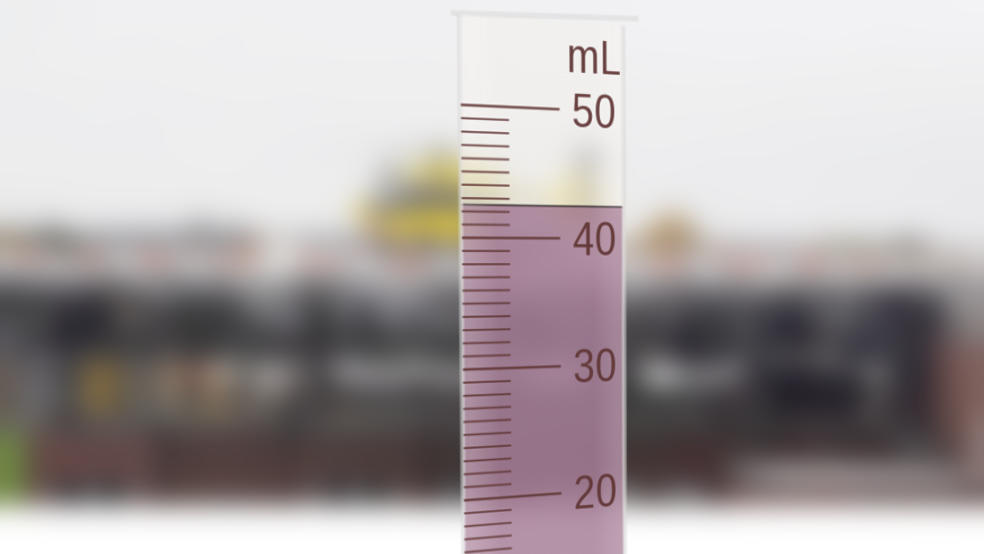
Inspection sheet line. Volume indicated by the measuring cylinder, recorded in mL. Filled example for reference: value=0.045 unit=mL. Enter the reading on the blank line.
value=42.5 unit=mL
